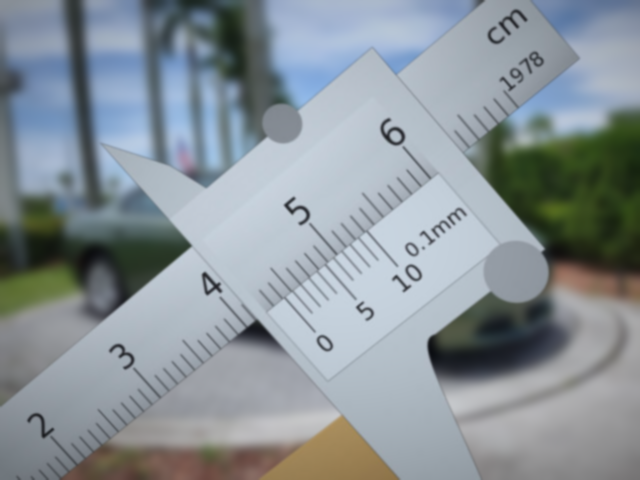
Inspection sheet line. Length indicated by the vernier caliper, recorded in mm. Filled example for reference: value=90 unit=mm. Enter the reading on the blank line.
value=44.2 unit=mm
